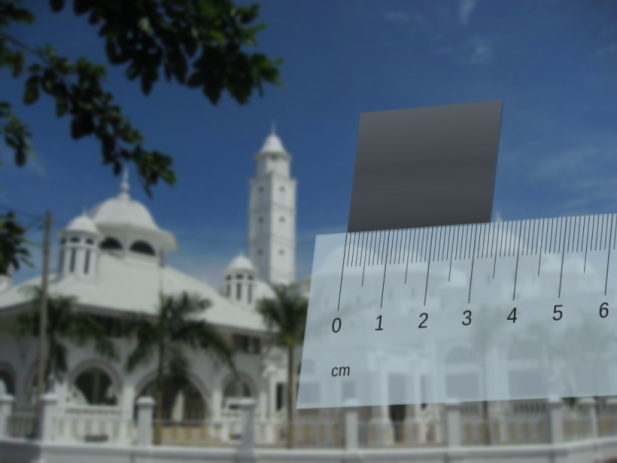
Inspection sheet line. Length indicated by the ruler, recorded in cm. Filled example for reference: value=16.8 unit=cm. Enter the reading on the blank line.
value=3.3 unit=cm
